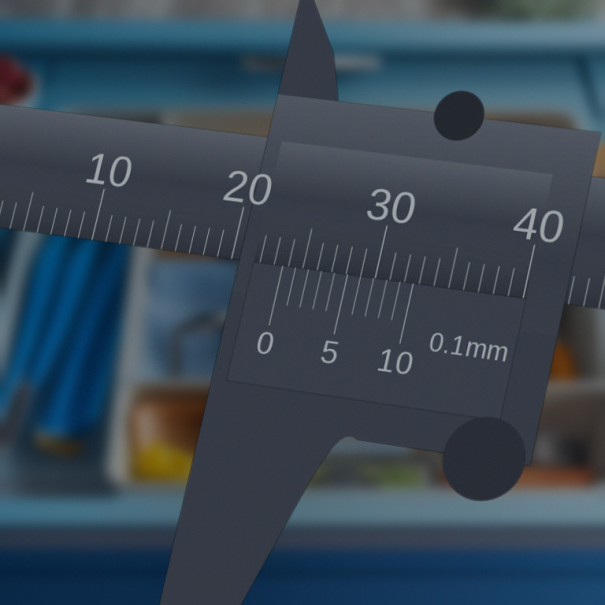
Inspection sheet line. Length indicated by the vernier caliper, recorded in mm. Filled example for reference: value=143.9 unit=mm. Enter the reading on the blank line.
value=23.6 unit=mm
